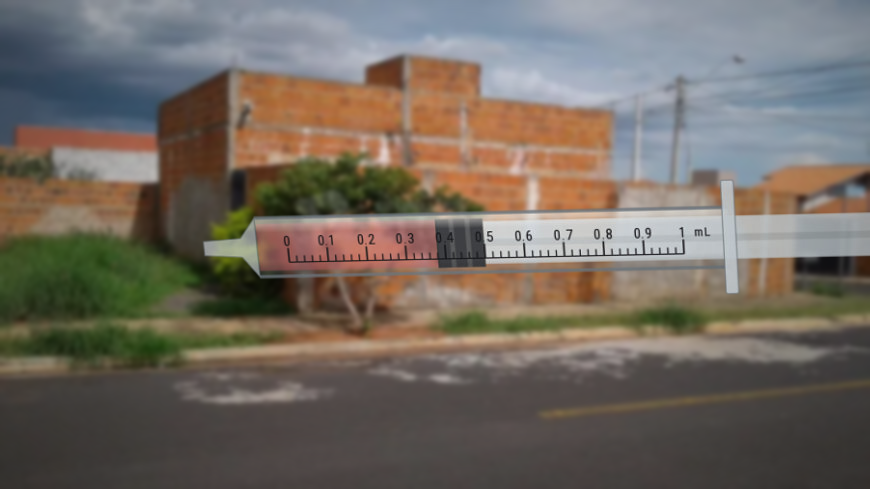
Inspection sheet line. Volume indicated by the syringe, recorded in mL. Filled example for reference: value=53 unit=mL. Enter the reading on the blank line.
value=0.38 unit=mL
